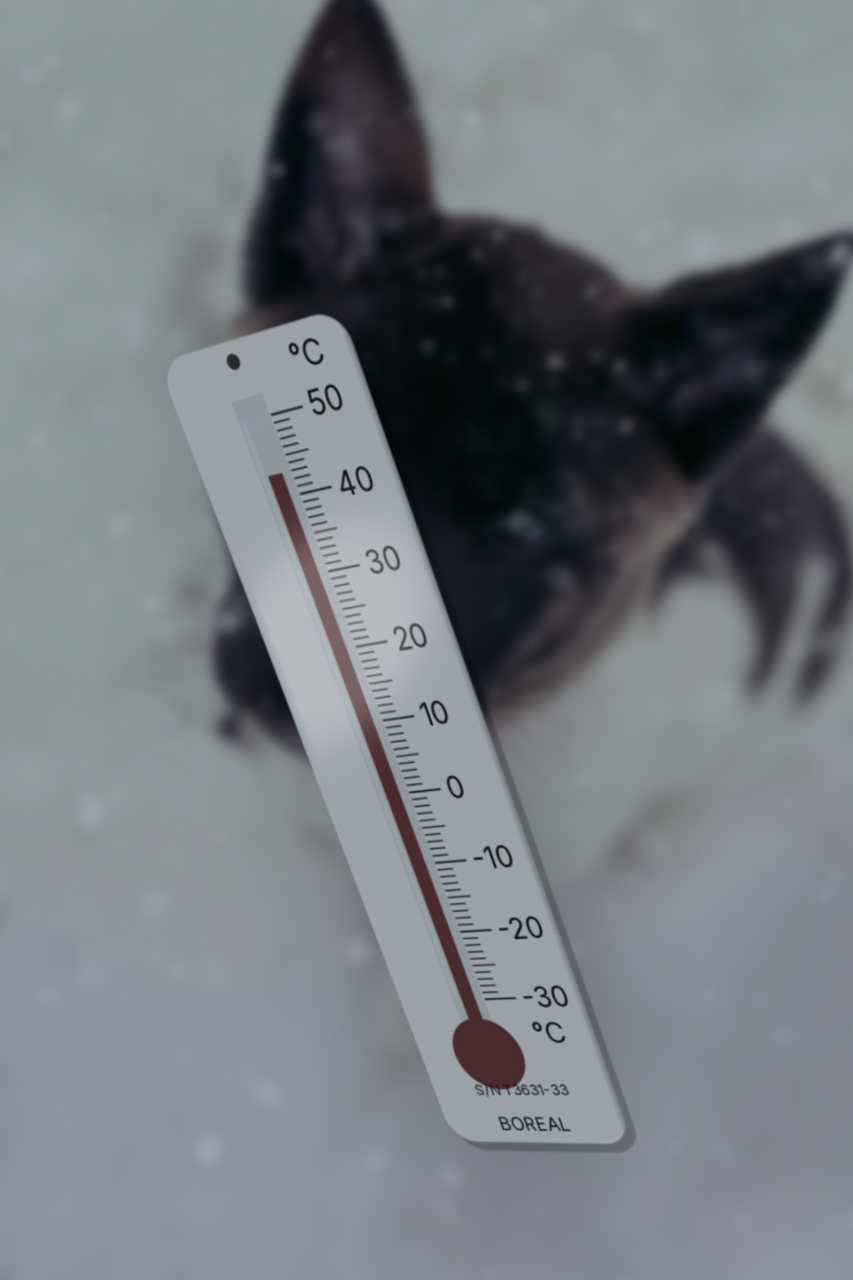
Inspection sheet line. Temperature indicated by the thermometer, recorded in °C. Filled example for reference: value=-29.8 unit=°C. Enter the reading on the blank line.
value=43 unit=°C
